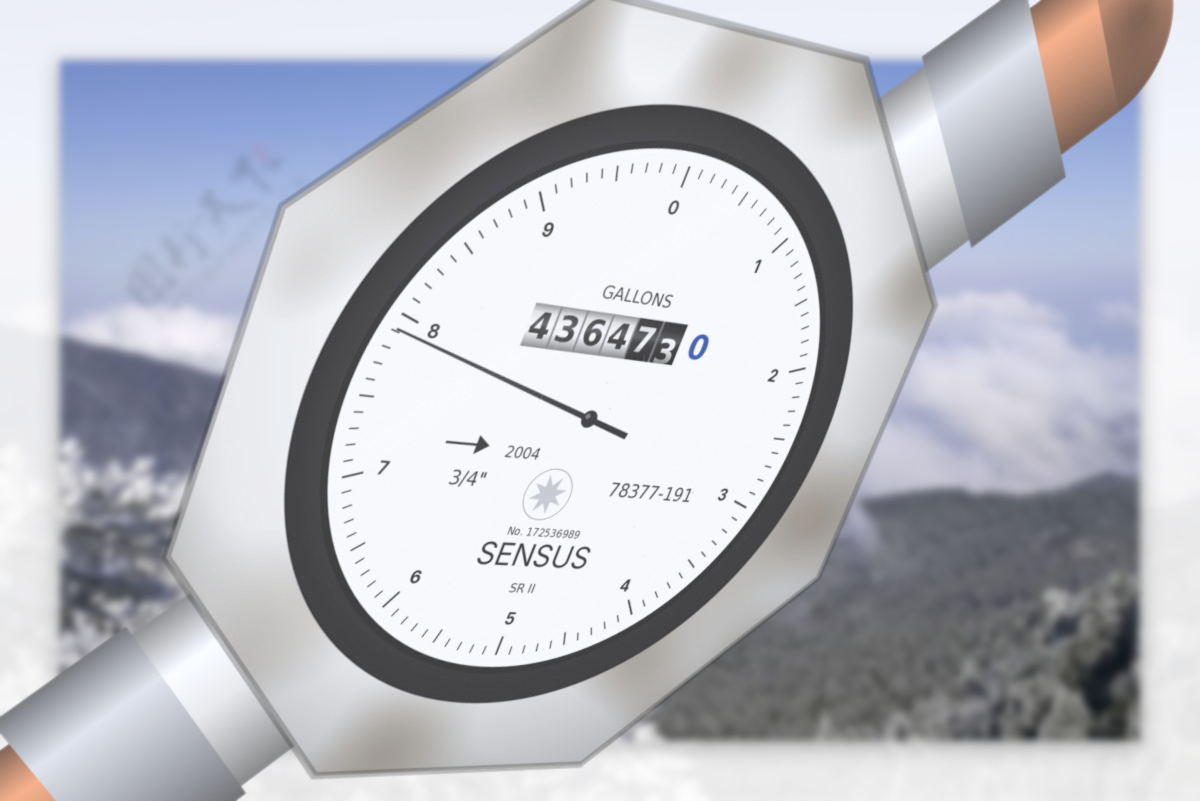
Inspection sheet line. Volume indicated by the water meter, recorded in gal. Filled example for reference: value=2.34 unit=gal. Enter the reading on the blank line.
value=4364727.9 unit=gal
